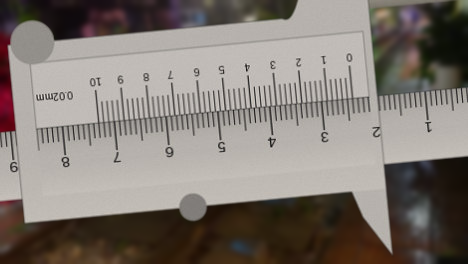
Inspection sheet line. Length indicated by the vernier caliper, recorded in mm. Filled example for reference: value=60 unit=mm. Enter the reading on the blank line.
value=24.0 unit=mm
